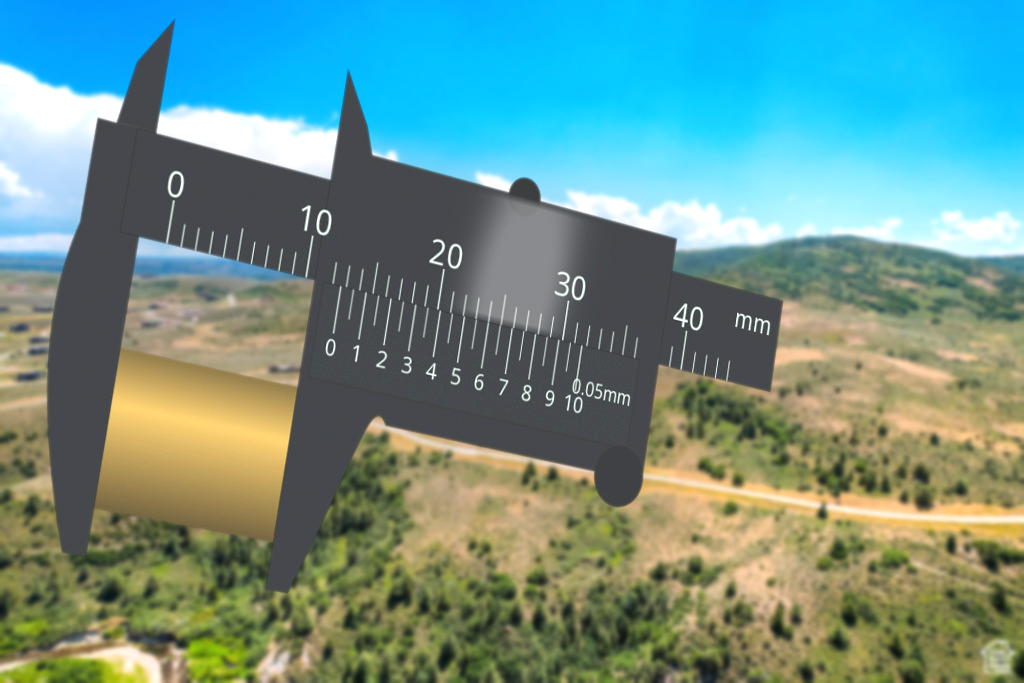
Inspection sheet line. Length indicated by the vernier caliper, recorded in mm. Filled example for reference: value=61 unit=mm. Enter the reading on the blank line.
value=12.6 unit=mm
